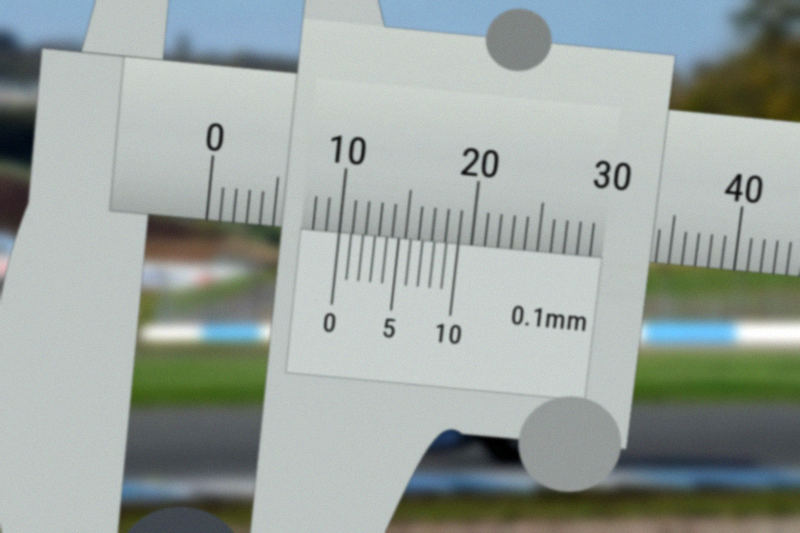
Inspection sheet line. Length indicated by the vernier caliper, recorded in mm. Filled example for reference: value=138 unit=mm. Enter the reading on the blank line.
value=10.0 unit=mm
